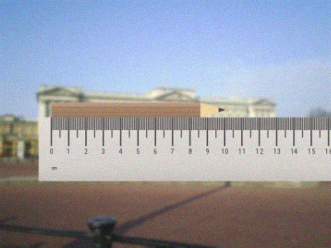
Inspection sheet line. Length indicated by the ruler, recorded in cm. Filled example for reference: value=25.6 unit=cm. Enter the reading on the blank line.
value=10 unit=cm
